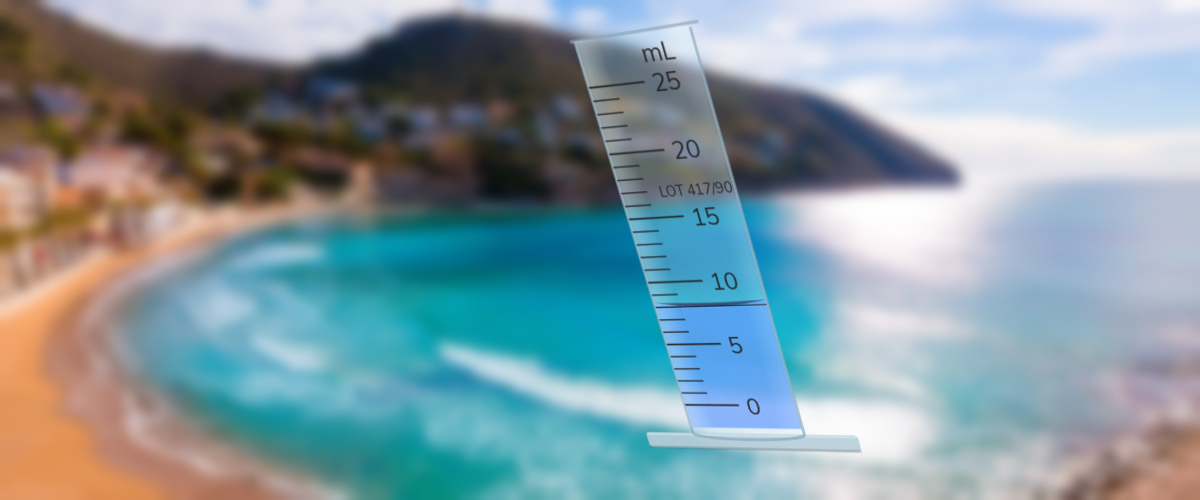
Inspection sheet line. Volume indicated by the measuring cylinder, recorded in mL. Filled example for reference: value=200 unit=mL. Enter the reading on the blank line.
value=8 unit=mL
